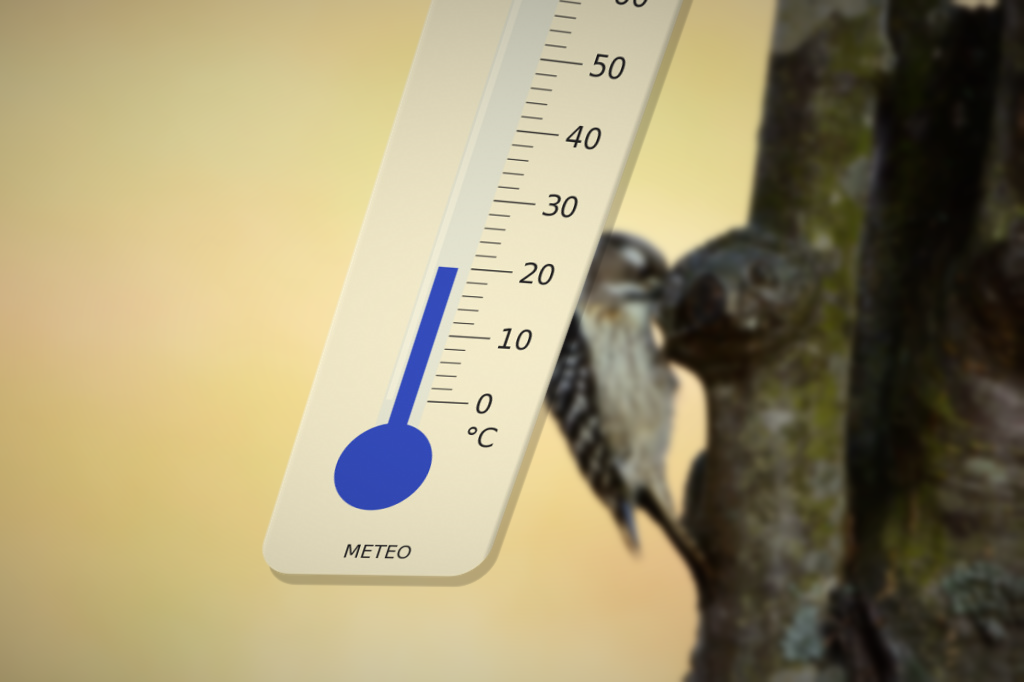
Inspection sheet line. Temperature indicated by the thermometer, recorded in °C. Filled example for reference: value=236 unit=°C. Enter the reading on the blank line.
value=20 unit=°C
